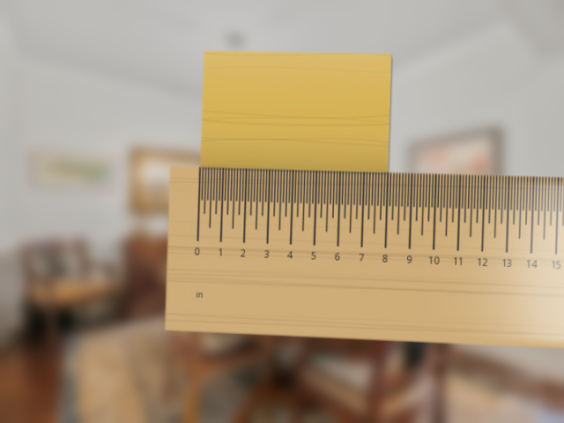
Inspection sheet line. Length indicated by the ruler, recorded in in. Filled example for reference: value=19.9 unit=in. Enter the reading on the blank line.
value=8 unit=in
